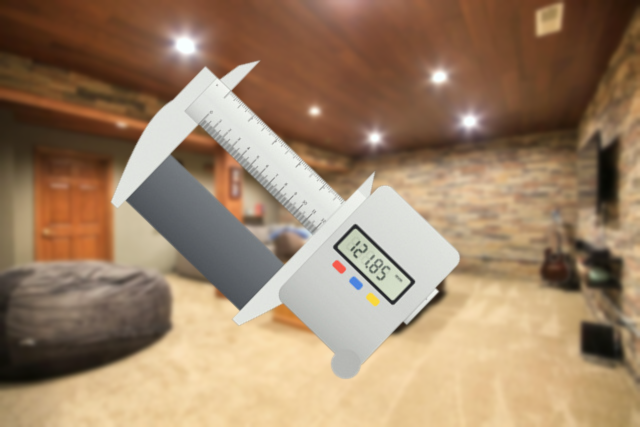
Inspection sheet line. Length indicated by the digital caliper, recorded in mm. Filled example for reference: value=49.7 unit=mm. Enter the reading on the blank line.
value=121.85 unit=mm
